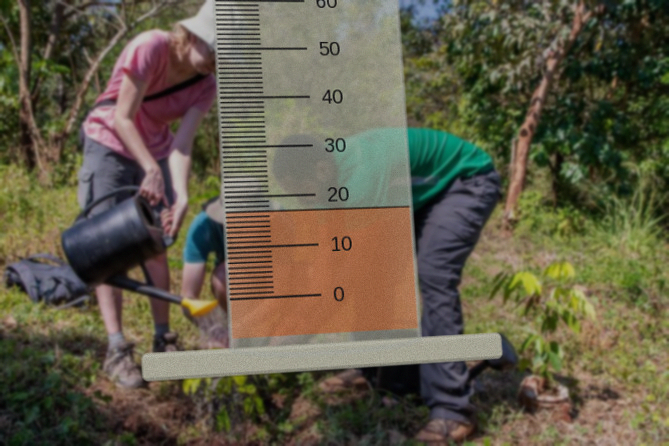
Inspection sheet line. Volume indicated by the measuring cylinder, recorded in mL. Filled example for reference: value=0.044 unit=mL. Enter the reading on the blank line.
value=17 unit=mL
